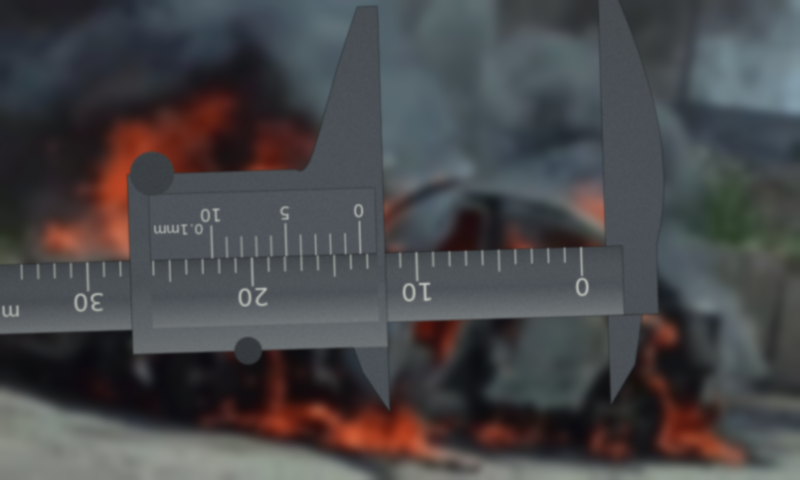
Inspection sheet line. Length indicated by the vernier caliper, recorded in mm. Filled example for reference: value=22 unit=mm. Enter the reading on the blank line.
value=13.4 unit=mm
